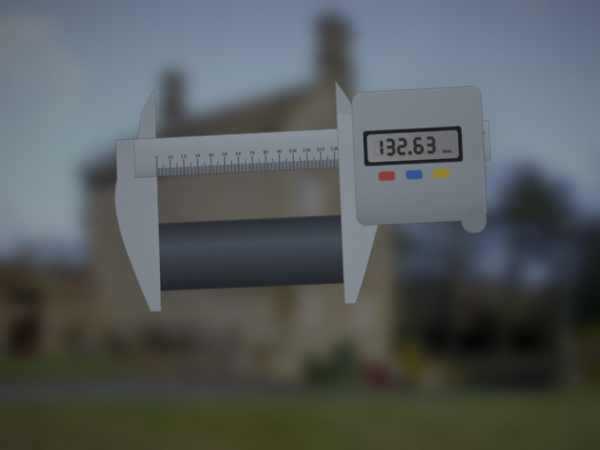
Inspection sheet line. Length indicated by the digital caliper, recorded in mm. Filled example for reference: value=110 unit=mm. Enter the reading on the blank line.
value=132.63 unit=mm
